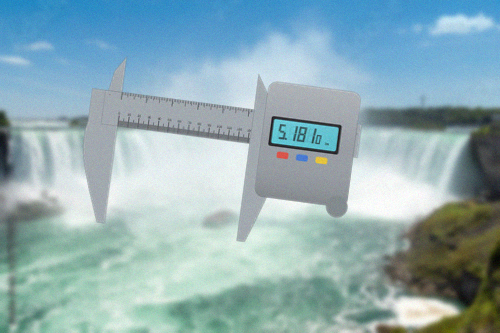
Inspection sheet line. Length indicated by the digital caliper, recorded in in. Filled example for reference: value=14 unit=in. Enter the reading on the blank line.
value=5.1810 unit=in
